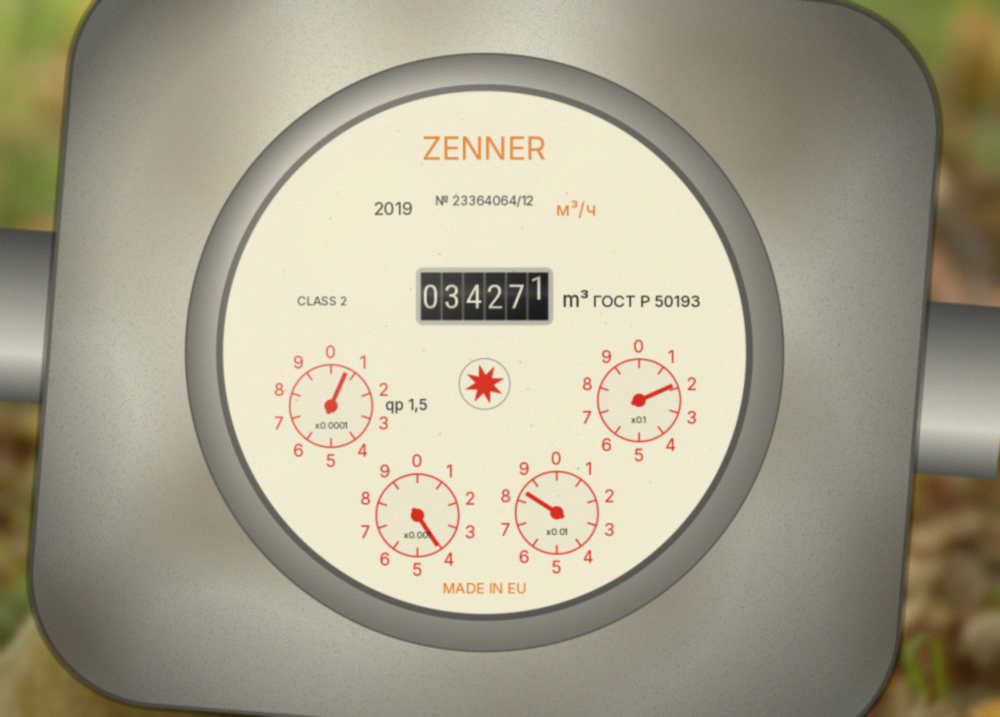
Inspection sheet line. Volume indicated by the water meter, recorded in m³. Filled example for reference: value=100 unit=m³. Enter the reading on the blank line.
value=34271.1840 unit=m³
